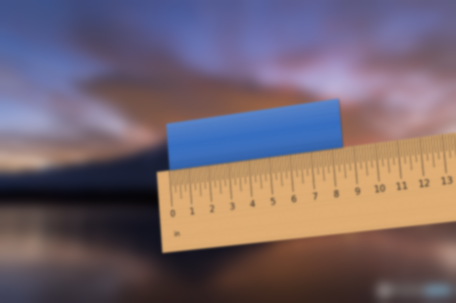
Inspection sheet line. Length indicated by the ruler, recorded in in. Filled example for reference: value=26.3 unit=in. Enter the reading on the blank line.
value=8.5 unit=in
